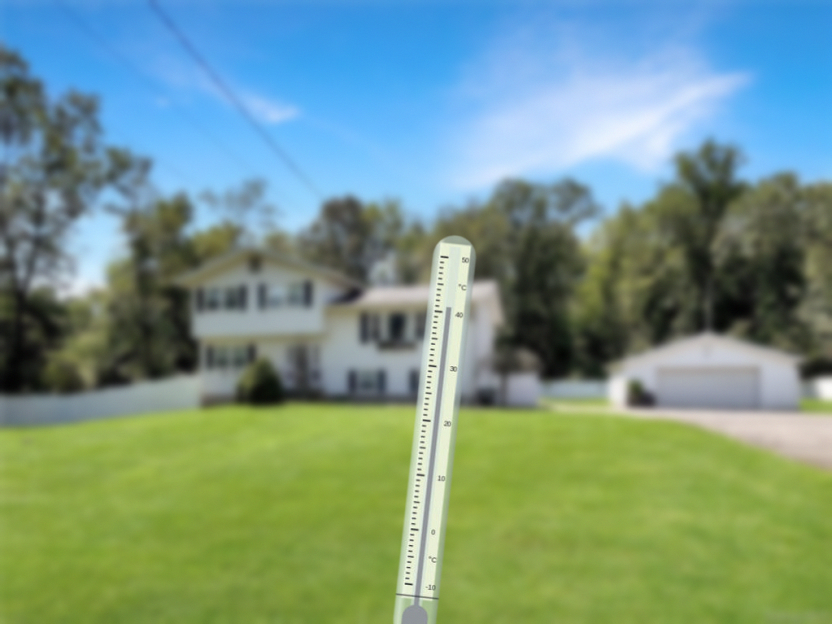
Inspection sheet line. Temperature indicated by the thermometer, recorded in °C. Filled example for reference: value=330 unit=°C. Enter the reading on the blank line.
value=41 unit=°C
